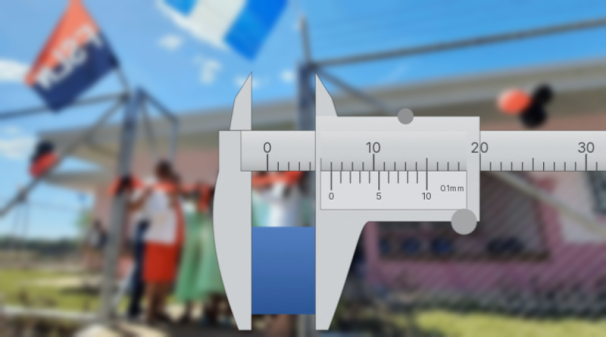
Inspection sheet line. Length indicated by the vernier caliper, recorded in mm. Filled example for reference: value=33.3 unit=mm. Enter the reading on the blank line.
value=6.0 unit=mm
